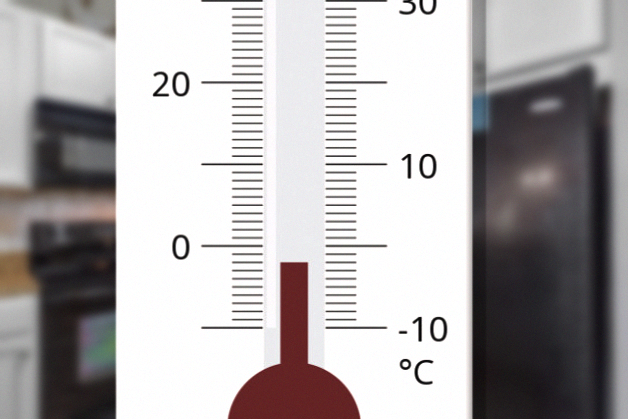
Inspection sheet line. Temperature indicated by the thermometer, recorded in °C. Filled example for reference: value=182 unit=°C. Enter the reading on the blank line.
value=-2 unit=°C
